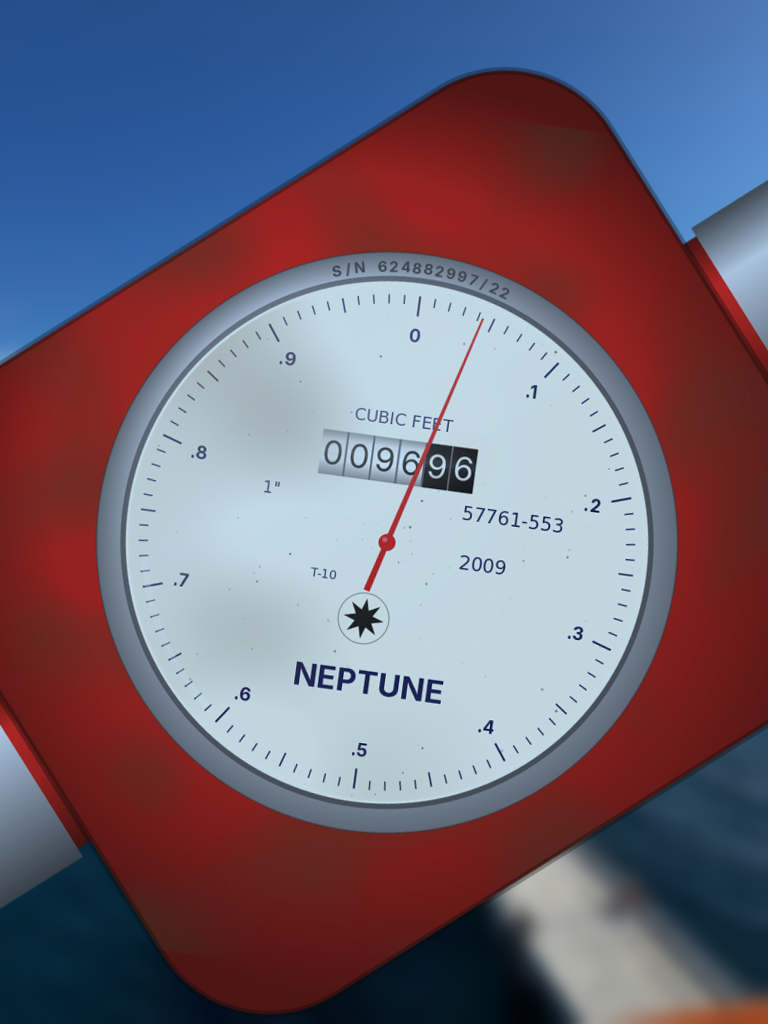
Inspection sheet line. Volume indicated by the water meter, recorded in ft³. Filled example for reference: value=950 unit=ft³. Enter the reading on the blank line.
value=9696.04 unit=ft³
